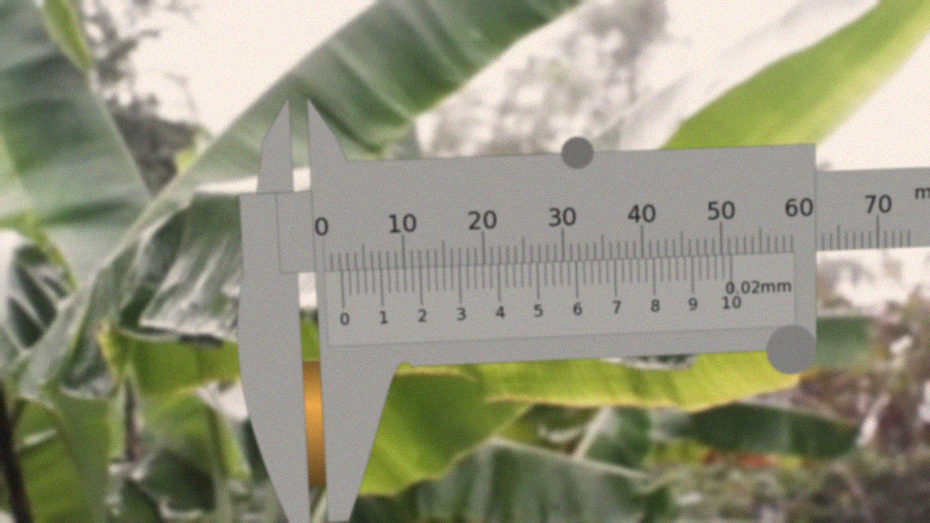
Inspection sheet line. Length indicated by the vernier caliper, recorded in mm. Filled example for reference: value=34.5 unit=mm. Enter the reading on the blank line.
value=2.2 unit=mm
